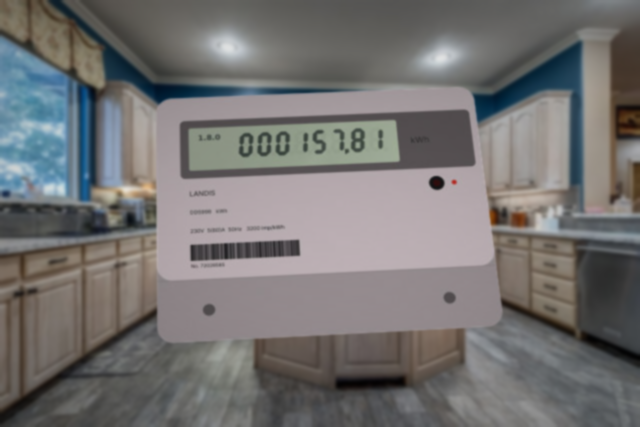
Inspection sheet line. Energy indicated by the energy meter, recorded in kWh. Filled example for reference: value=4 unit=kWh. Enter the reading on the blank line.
value=157.81 unit=kWh
